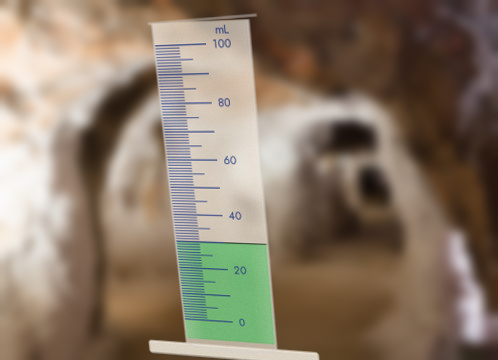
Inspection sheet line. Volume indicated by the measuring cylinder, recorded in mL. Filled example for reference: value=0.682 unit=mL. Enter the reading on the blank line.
value=30 unit=mL
